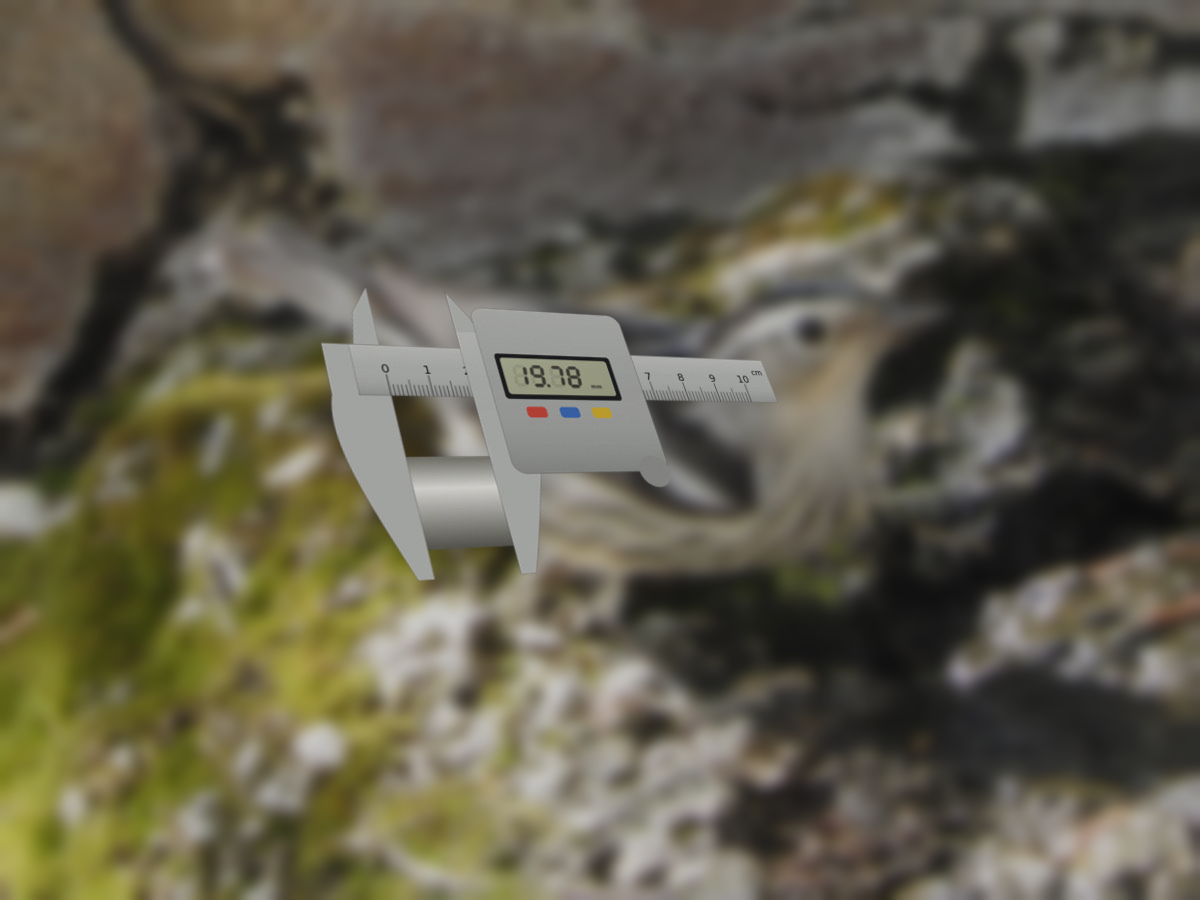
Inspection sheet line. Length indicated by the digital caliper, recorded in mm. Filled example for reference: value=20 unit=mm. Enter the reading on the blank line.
value=19.78 unit=mm
